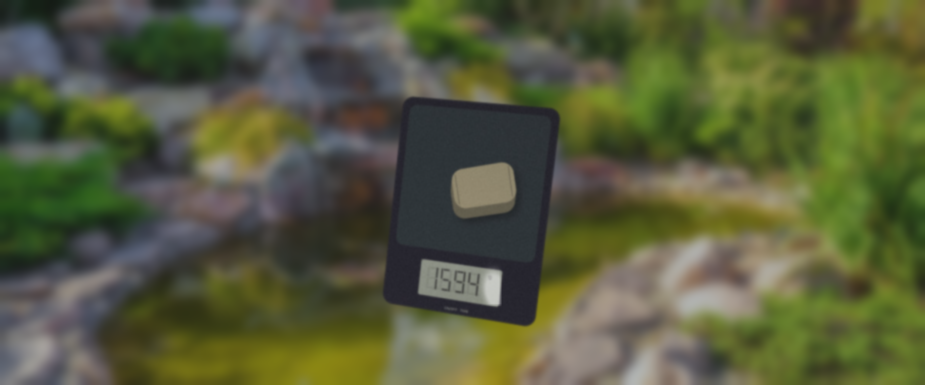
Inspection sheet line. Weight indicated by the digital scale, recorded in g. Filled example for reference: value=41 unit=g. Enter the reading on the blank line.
value=1594 unit=g
